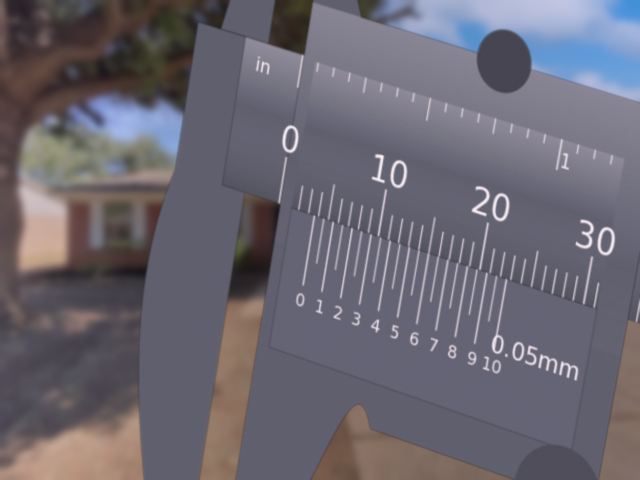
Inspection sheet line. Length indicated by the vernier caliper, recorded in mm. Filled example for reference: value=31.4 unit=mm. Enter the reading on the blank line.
value=3.6 unit=mm
